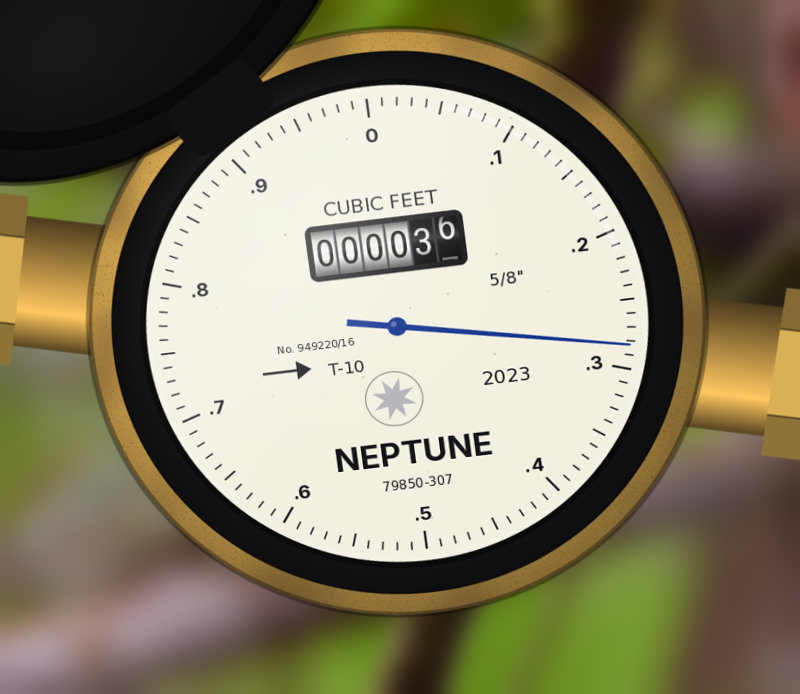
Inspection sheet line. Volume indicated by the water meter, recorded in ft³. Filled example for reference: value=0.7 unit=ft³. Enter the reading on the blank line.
value=36.28 unit=ft³
